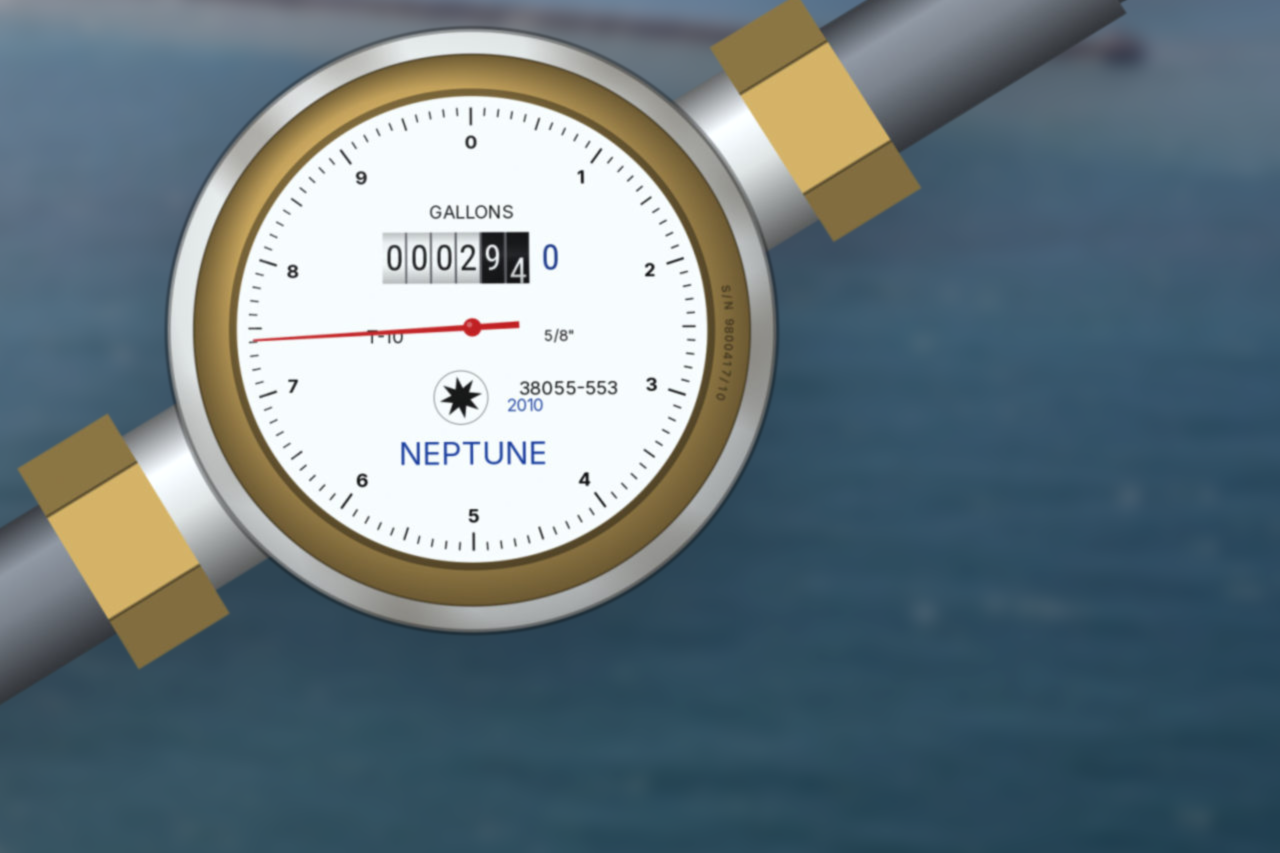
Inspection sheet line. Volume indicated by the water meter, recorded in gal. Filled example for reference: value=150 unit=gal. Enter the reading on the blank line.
value=2937.4 unit=gal
